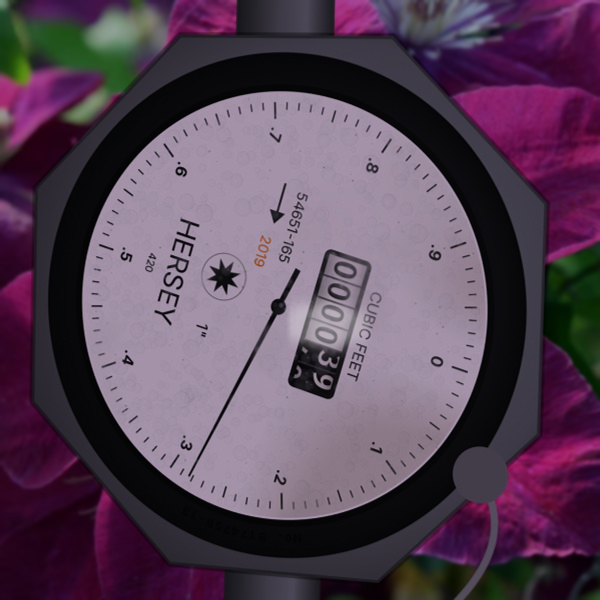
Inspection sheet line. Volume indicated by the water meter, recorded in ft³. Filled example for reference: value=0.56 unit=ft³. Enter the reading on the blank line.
value=39.28 unit=ft³
